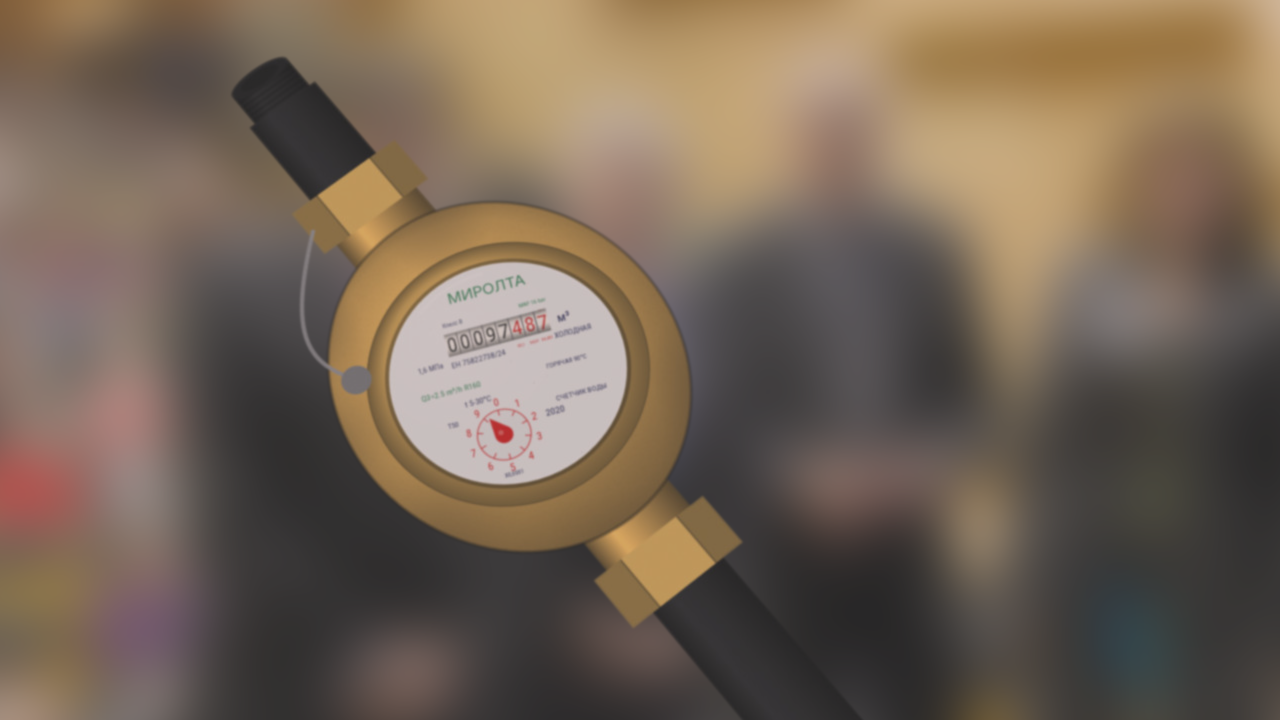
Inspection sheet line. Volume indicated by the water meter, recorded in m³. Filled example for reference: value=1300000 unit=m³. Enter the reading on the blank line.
value=97.4869 unit=m³
